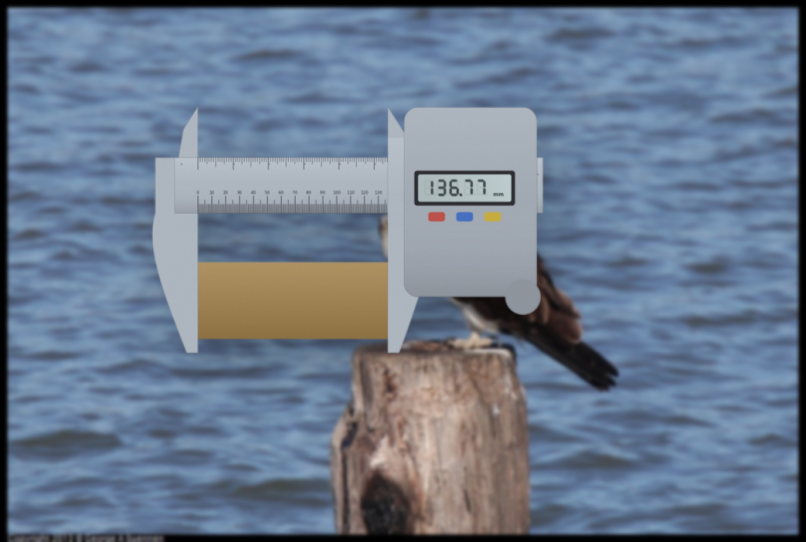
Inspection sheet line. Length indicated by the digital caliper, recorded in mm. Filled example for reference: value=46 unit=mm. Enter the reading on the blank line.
value=136.77 unit=mm
